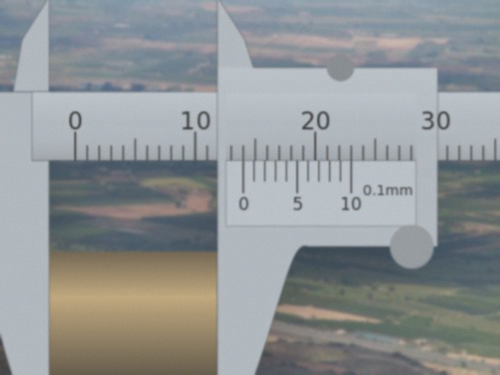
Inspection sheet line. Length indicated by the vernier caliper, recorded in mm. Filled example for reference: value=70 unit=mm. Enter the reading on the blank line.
value=14.0 unit=mm
